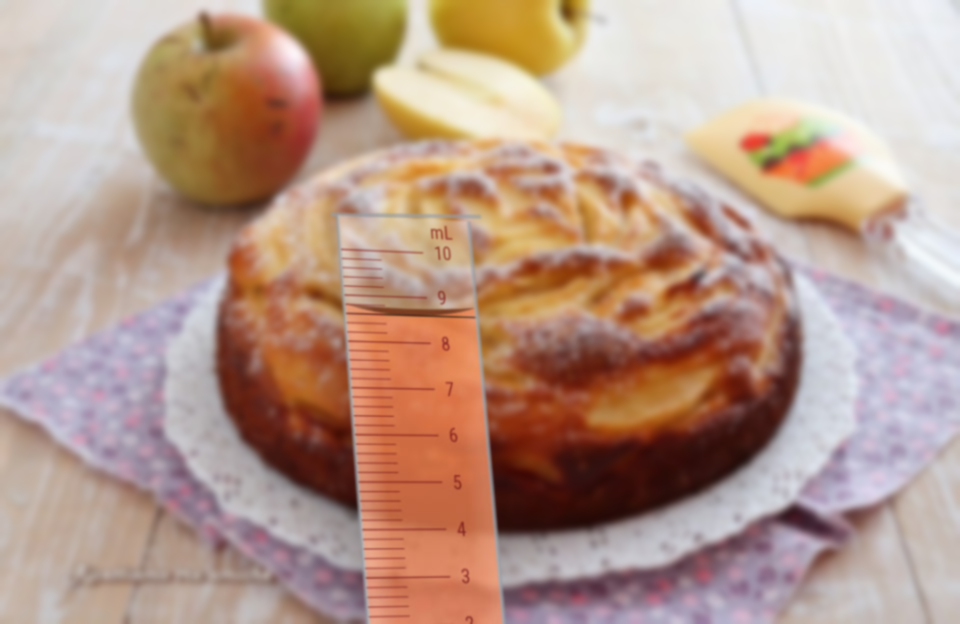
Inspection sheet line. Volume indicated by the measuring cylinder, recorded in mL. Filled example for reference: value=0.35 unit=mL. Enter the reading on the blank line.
value=8.6 unit=mL
